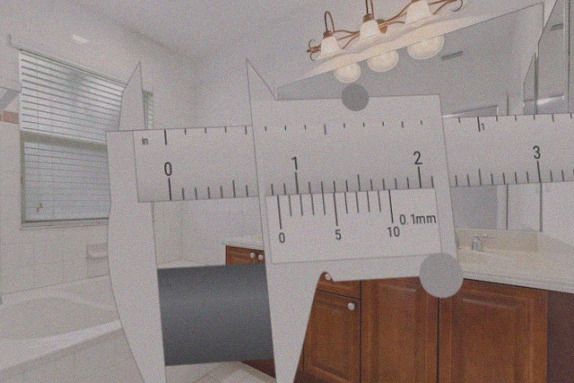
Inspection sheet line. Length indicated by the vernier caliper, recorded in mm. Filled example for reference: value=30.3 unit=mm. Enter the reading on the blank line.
value=8.4 unit=mm
